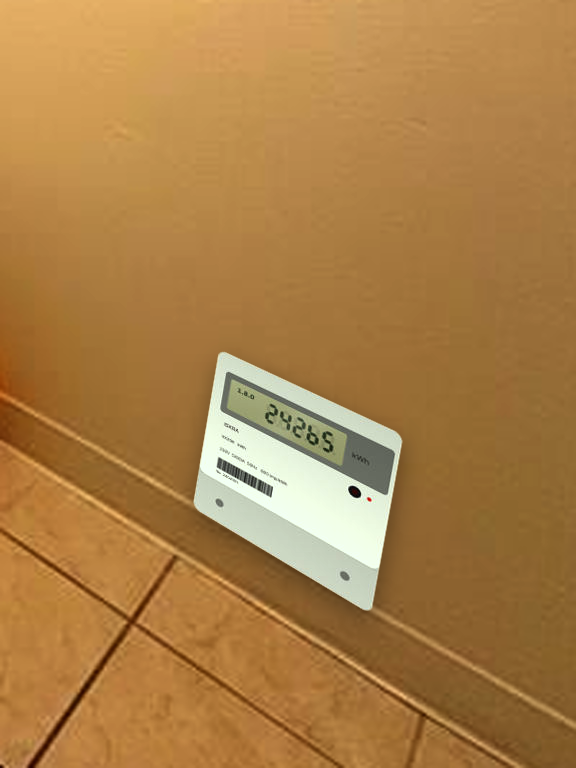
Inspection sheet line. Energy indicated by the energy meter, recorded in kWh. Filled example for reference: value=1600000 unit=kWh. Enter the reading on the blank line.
value=24265 unit=kWh
